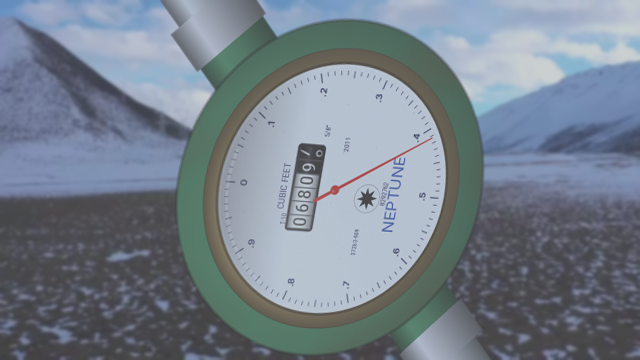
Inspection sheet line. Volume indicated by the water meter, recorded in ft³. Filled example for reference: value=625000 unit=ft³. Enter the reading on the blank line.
value=68097.41 unit=ft³
